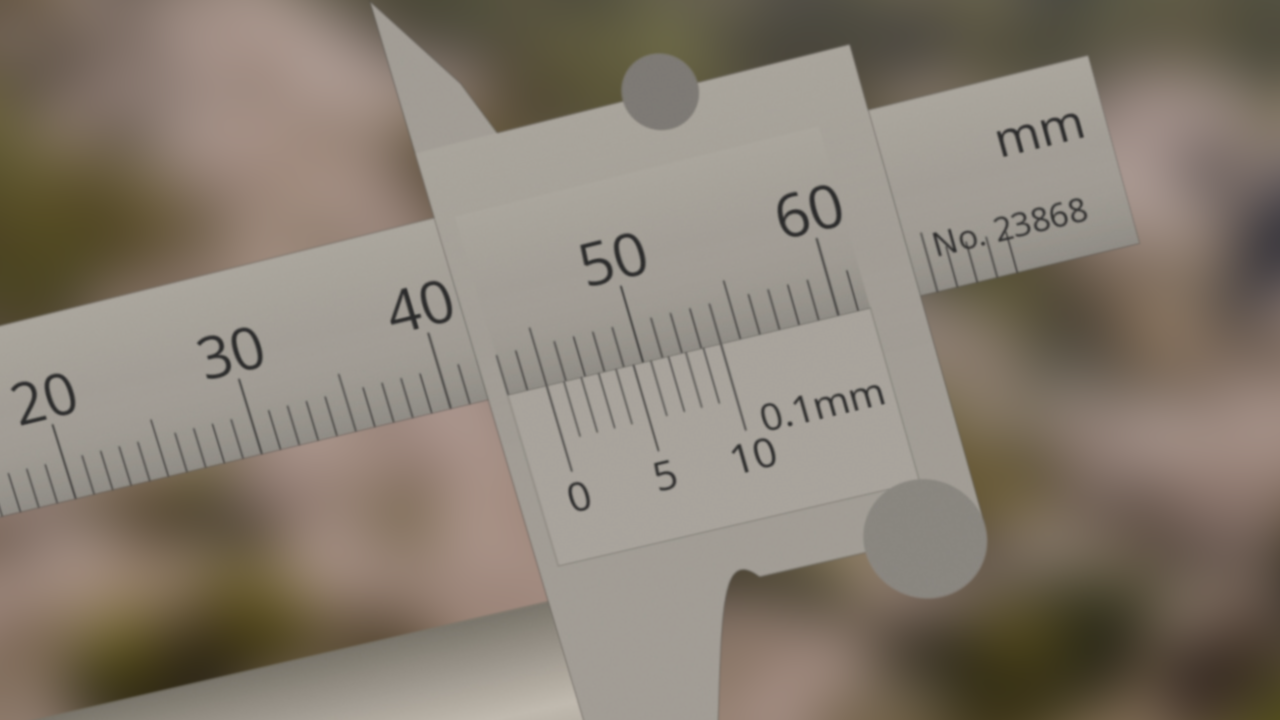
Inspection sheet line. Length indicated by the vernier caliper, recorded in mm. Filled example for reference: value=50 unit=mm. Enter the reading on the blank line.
value=45.0 unit=mm
